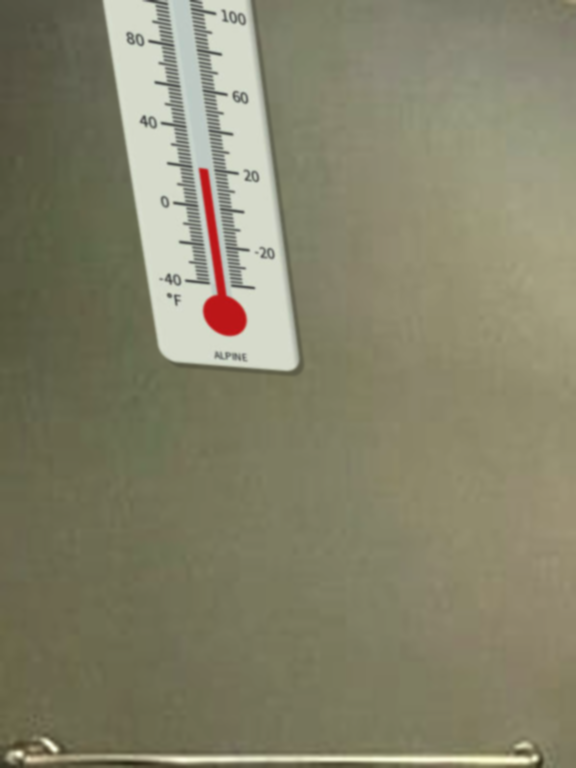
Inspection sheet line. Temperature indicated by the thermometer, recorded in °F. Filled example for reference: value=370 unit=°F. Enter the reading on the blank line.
value=20 unit=°F
